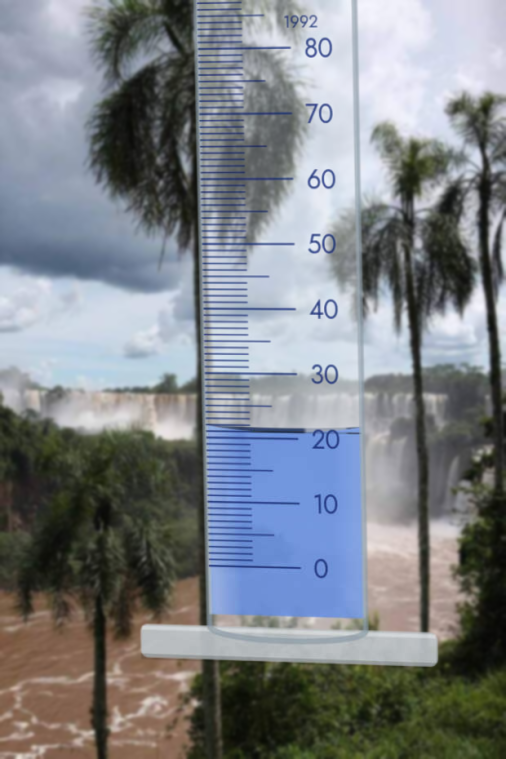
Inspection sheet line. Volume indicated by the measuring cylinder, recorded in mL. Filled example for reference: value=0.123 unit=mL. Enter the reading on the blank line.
value=21 unit=mL
